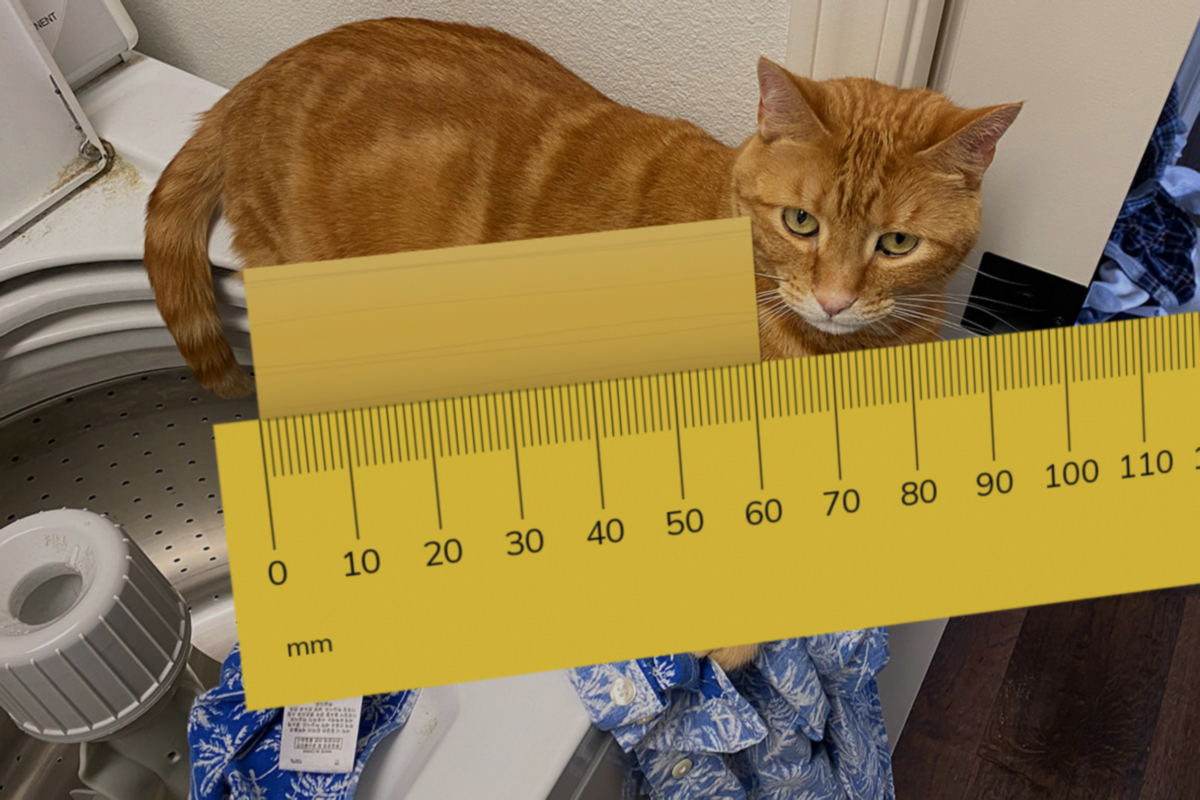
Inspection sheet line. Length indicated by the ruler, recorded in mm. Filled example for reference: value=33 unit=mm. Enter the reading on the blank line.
value=61 unit=mm
